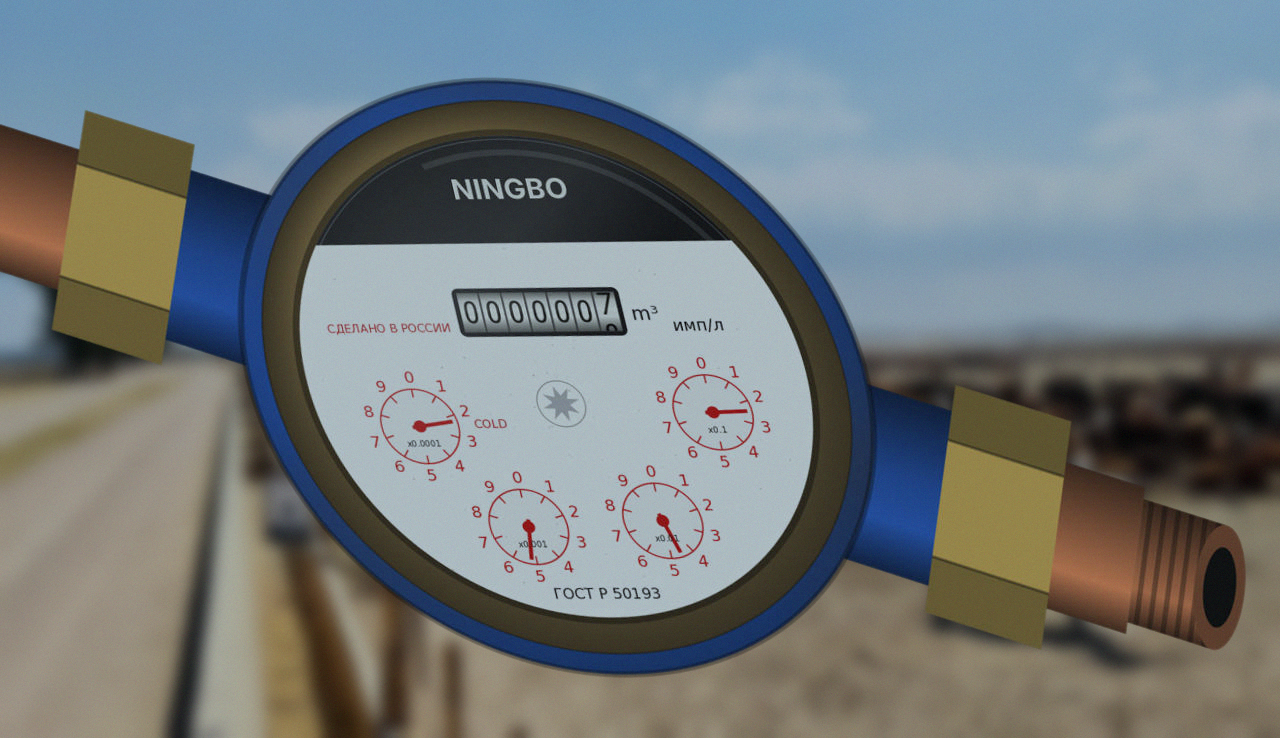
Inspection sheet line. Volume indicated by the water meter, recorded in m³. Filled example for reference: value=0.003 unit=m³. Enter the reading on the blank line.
value=7.2452 unit=m³
